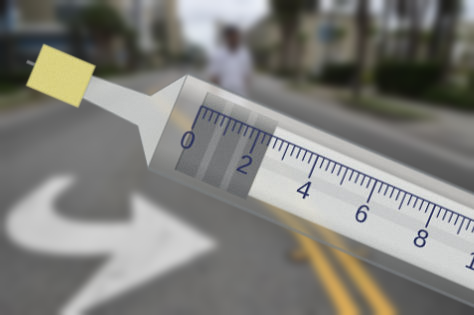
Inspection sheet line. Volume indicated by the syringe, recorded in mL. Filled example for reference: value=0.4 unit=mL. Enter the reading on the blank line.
value=0 unit=mL
